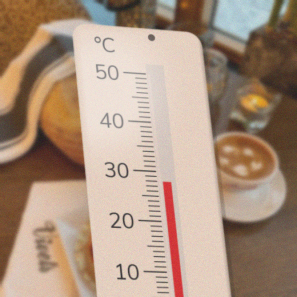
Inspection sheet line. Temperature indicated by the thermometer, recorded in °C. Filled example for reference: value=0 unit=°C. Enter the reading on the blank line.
value=28 unit=°C
